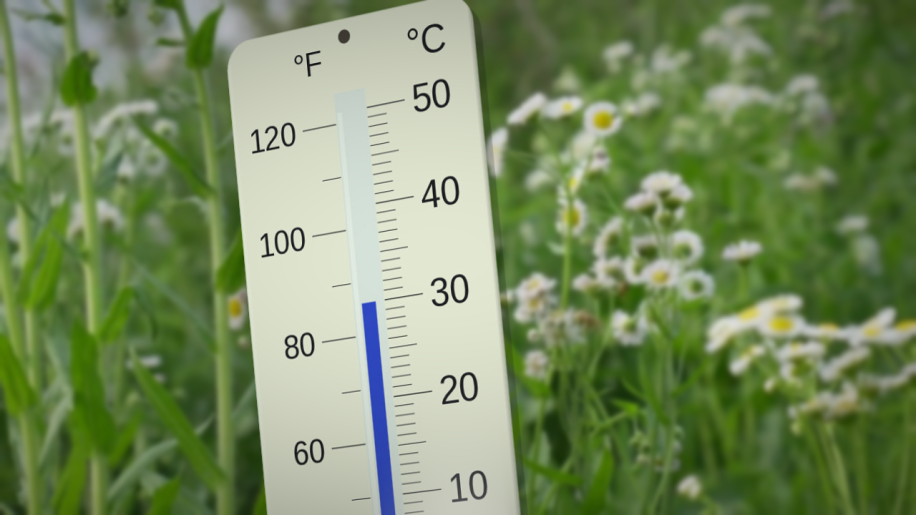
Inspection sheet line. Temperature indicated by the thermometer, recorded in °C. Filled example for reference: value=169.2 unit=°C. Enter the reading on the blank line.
value=30 unit=°C
